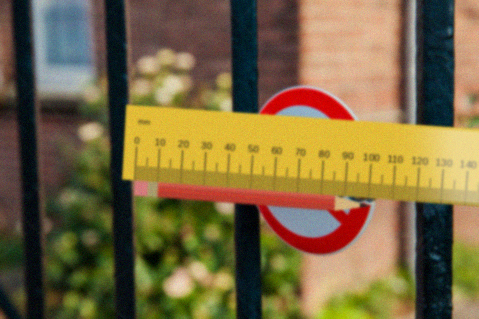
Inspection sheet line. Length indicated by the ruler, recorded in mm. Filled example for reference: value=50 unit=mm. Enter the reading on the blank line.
value=100 unit=mm
